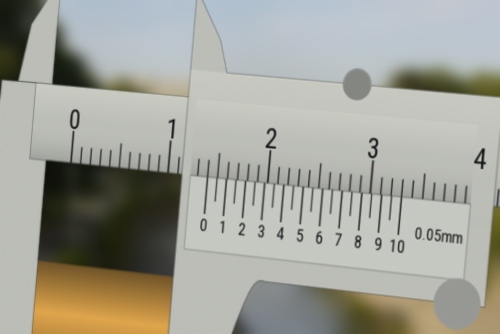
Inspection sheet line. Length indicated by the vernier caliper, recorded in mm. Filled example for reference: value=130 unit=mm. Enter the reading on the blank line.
value=14.0 unit=mm
